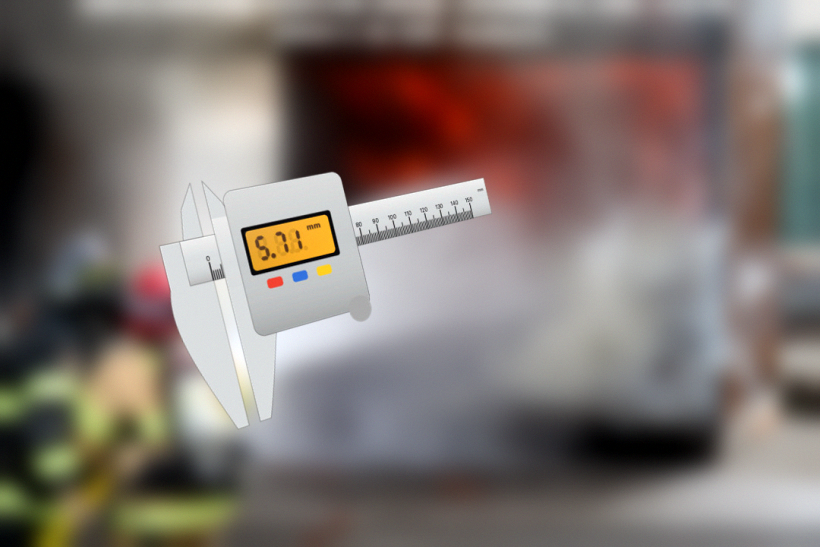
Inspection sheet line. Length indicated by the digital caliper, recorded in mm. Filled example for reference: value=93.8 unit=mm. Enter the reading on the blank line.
value=5.71 unit=mm
